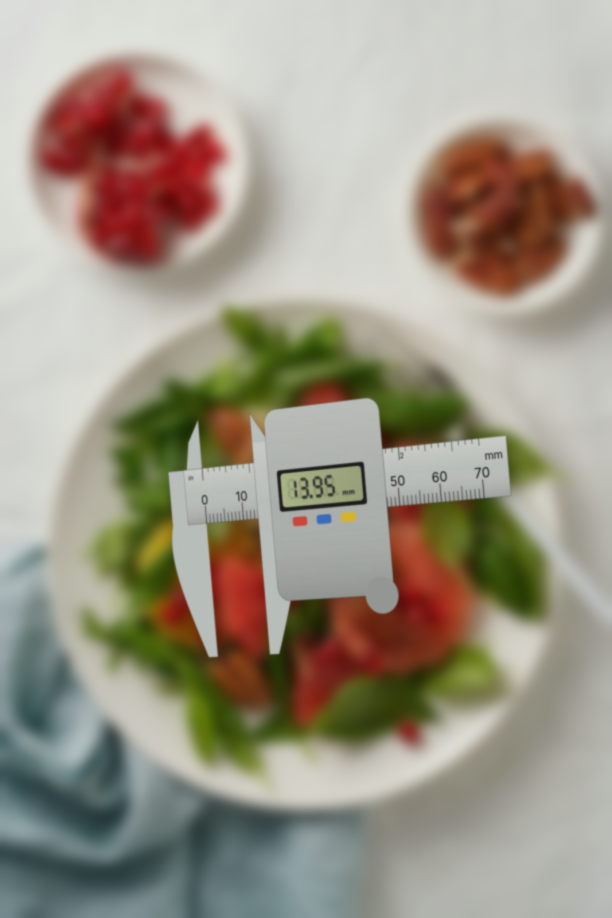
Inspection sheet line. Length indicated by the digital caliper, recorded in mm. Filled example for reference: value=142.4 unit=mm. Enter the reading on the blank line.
value=13.95 unit=mm
